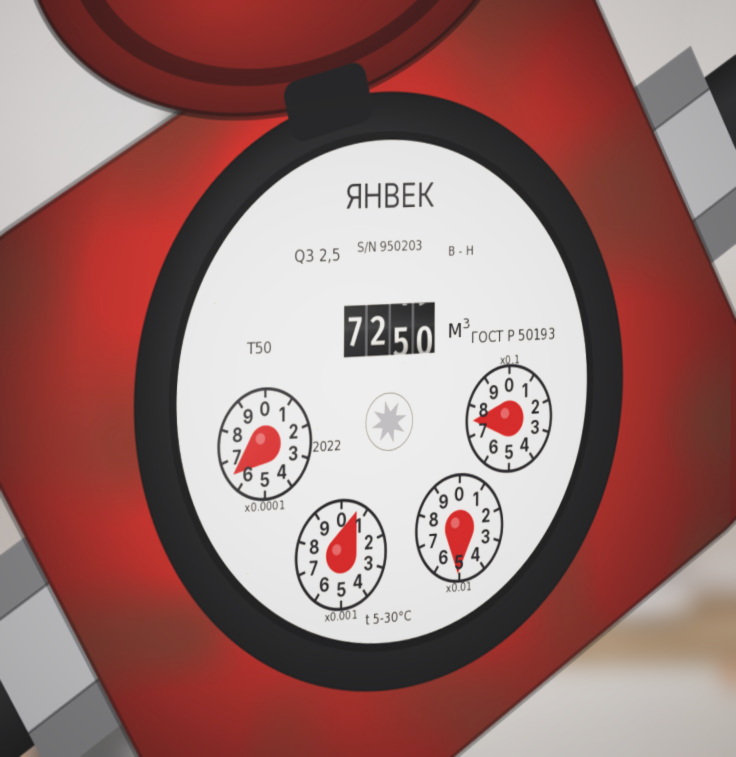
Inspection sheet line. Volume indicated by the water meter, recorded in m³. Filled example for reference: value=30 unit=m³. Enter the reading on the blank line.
value=7249.7506 unit=m³
